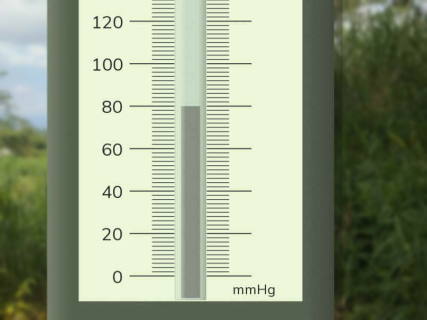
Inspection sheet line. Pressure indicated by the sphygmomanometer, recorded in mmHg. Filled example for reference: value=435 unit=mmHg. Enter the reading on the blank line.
value=80 unit=mmHg
